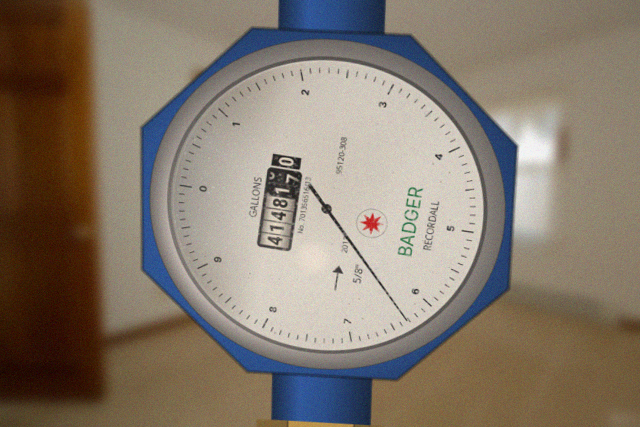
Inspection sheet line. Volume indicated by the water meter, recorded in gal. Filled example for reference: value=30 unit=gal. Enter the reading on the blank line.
value=4148166.3 unit=gal
